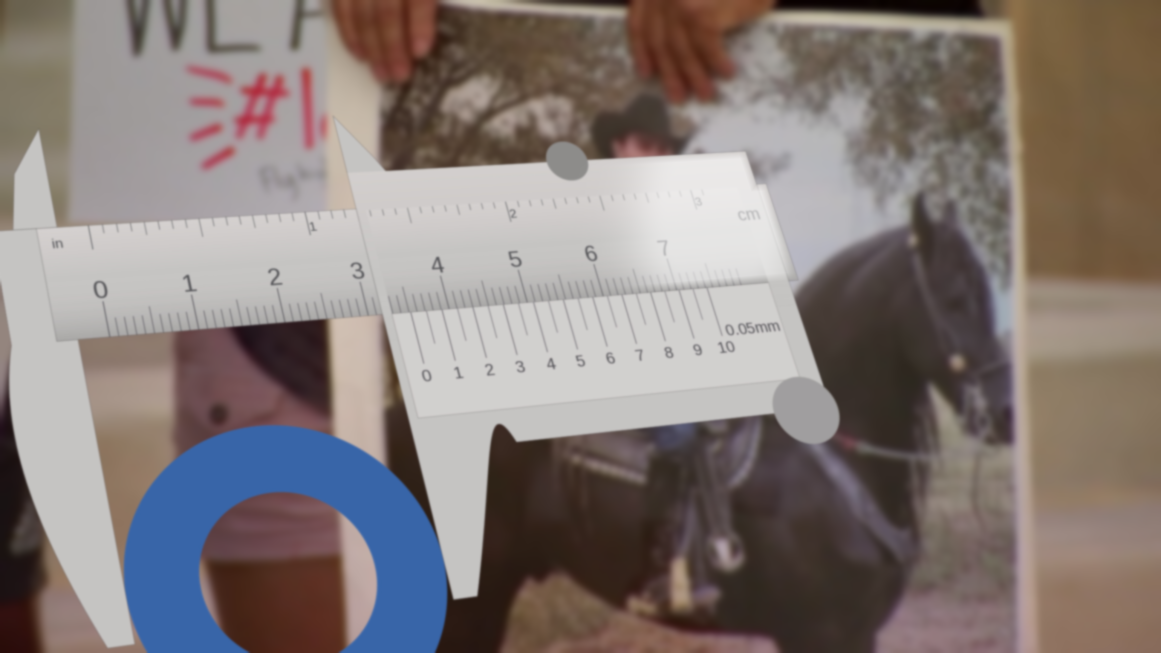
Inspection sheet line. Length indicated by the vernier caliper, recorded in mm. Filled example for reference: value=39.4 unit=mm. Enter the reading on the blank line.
value=35.2 unit=mm
